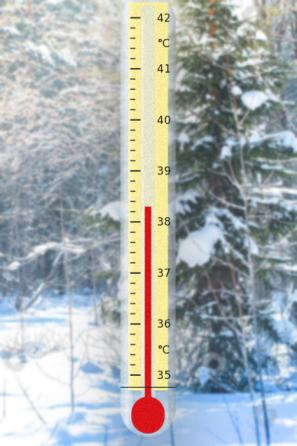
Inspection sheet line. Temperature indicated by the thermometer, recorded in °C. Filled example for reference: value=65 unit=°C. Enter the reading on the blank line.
value=38.3 unit=°C
